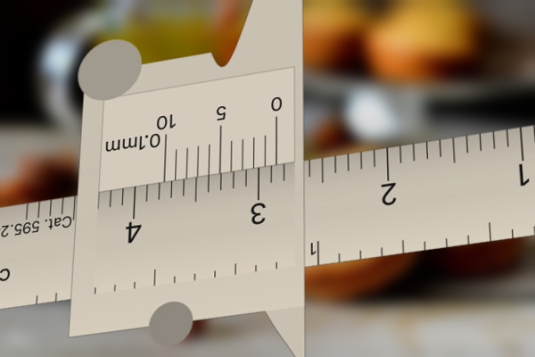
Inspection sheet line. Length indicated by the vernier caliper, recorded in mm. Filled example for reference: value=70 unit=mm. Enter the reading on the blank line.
value=28.6 unit=mm
